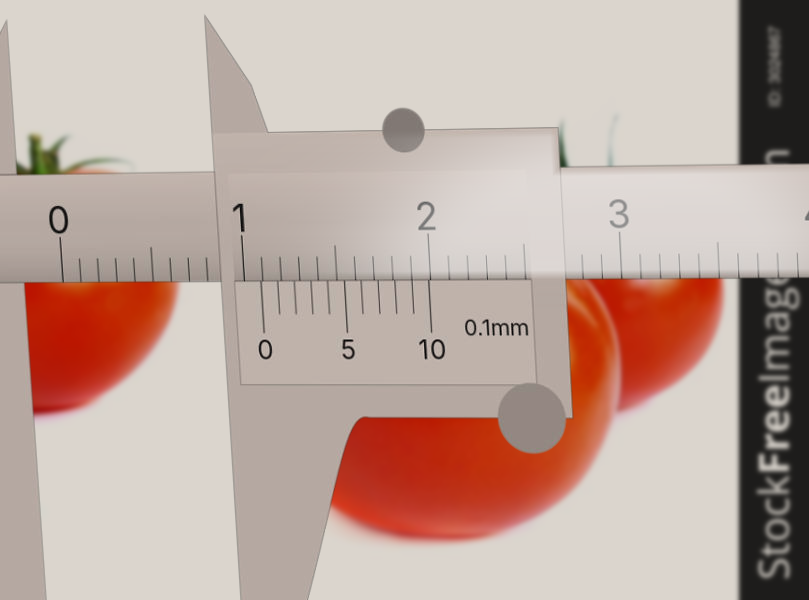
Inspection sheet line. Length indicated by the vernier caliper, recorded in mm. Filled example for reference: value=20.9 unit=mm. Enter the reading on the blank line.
value=10.9 unit=mm
